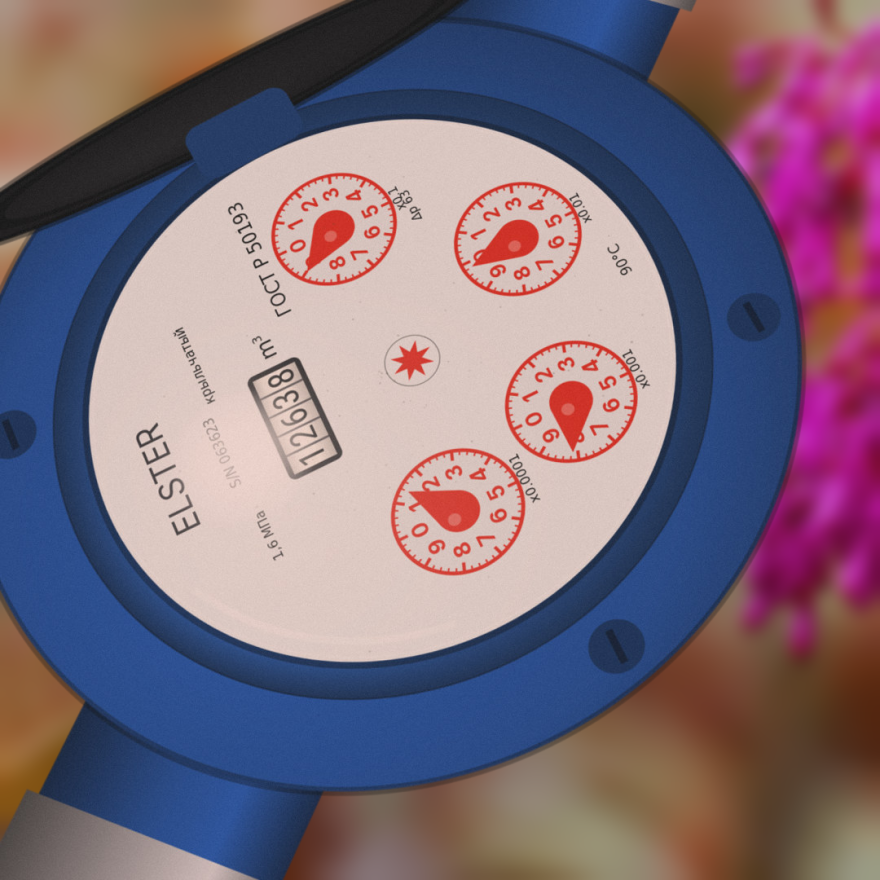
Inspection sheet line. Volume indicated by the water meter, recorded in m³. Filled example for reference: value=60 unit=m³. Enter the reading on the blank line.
value=12637.8981 unit=m³
